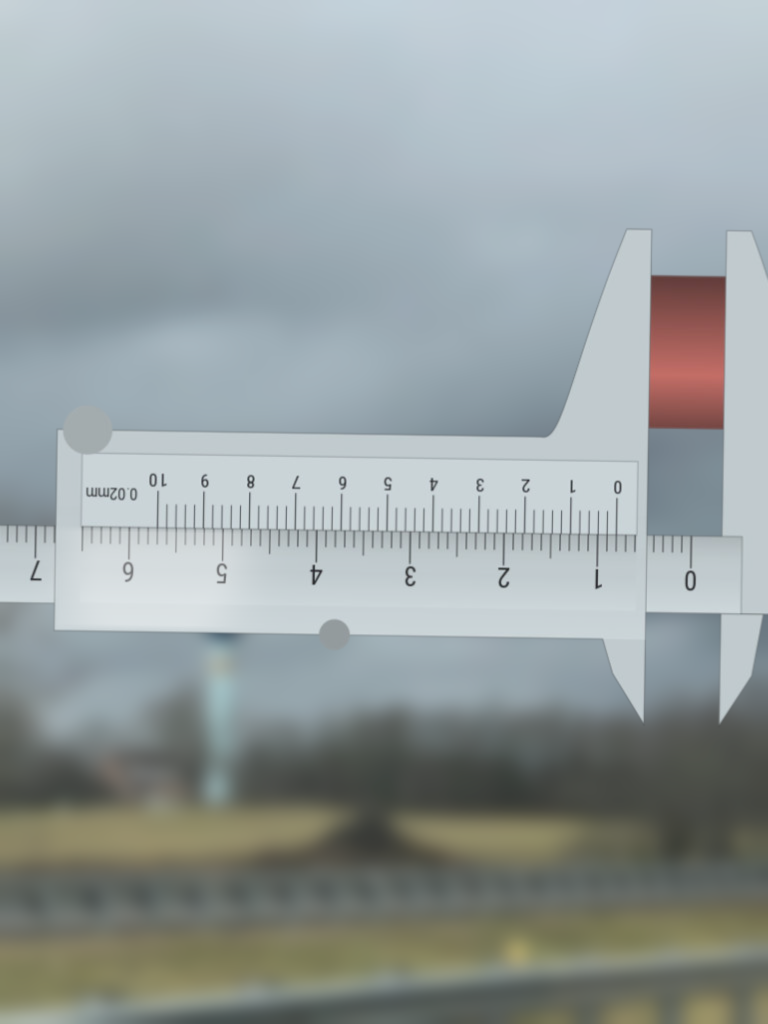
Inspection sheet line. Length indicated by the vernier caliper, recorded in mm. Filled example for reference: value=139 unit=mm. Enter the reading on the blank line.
value=8.0 unit=mm
